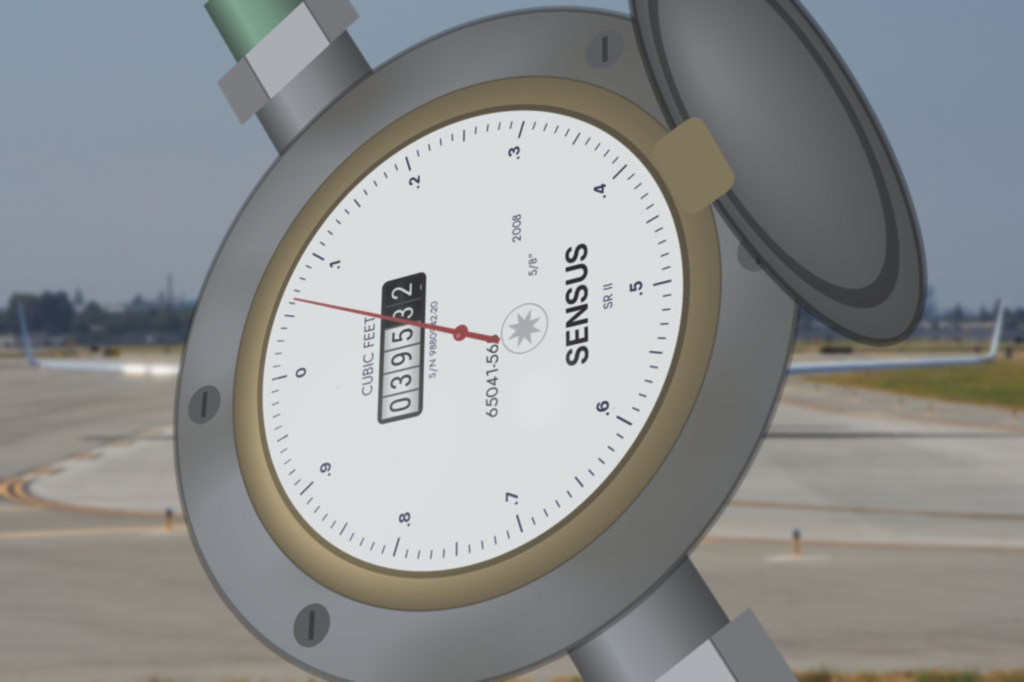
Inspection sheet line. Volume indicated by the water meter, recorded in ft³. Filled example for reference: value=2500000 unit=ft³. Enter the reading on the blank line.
value=39532.06 unit=ft³
